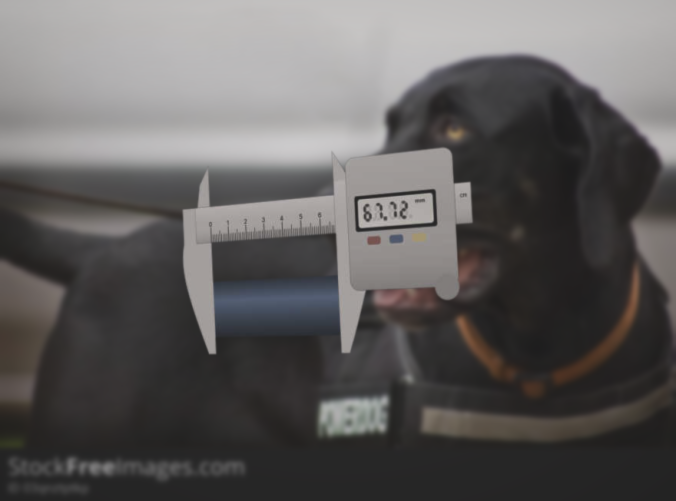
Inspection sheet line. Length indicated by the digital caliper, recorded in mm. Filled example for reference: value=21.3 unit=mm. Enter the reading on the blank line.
value=67.72 unit=mm
